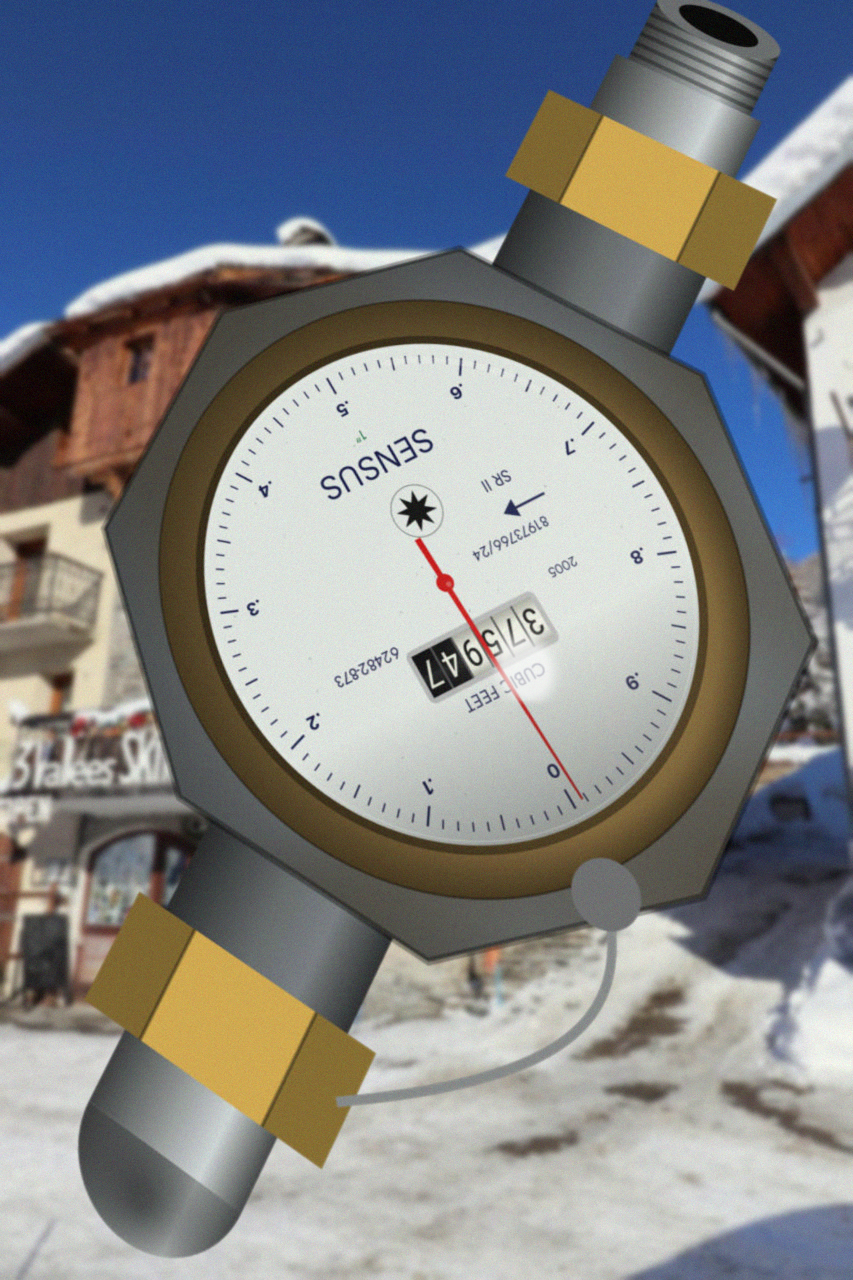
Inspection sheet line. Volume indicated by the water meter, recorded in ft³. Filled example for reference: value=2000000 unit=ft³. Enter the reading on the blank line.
value=375946.99 unit=ft³
